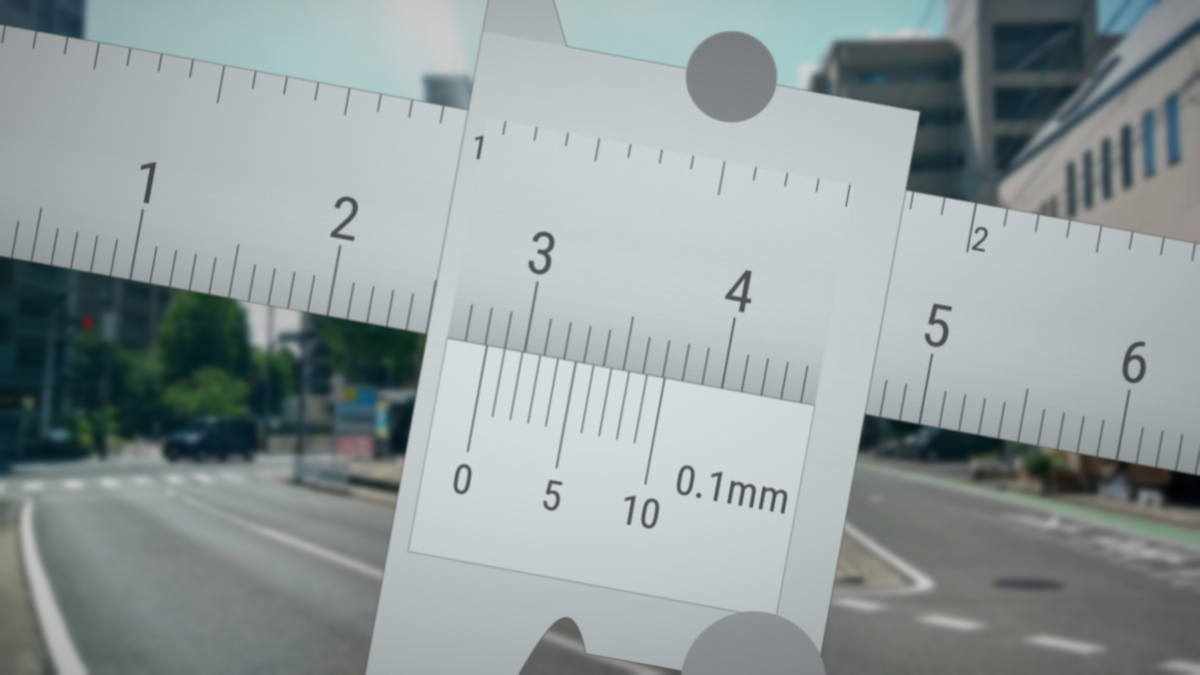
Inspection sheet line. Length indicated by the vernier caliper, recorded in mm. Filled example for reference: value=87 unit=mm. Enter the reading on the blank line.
value=28.1 unit=mm
